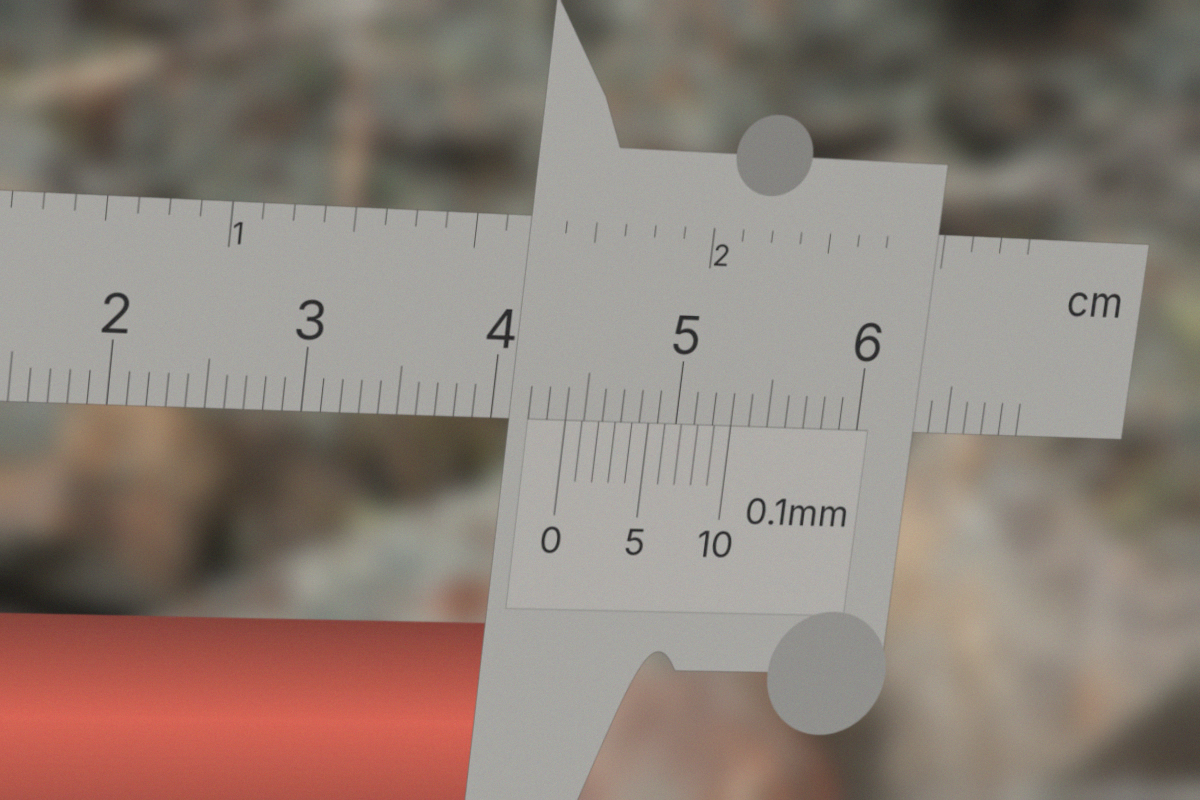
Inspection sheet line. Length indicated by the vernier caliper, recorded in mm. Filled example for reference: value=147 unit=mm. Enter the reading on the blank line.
value=44.0 unit=mm
